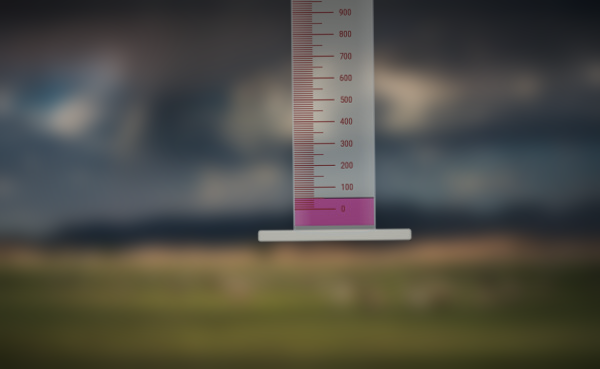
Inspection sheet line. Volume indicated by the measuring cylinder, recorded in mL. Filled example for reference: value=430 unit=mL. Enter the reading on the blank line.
value=50 unit=mL
